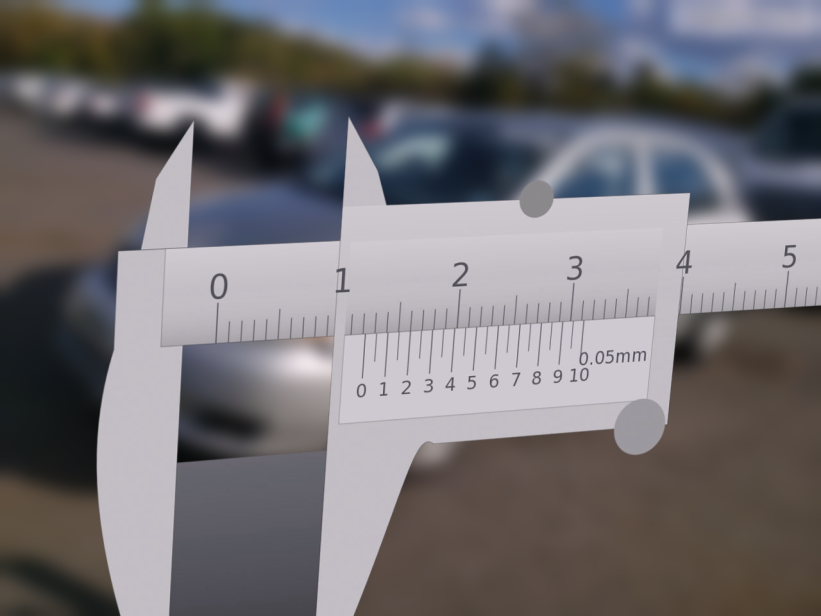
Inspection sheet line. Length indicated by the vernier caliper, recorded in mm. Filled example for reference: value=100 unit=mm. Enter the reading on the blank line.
value=12.2 unit=mm
